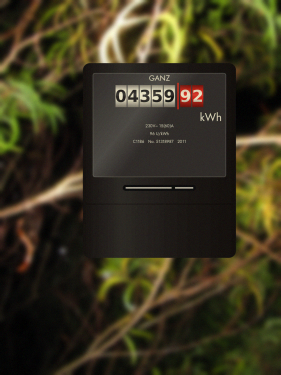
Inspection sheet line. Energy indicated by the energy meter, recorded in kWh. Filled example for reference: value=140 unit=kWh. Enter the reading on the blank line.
value=4359.92 unit=kWh
